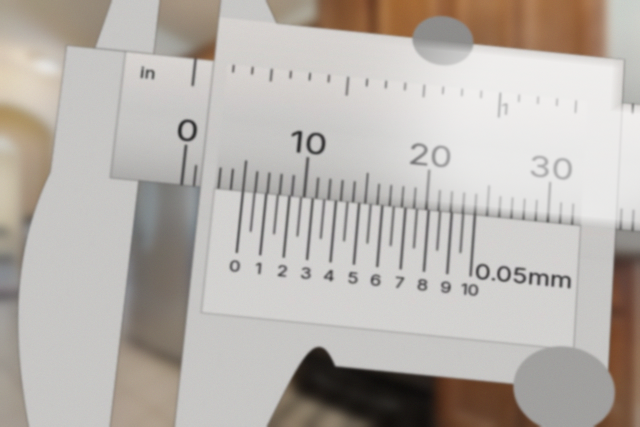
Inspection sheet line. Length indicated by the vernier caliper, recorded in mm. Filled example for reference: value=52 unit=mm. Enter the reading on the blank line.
value=5.0 unit=mm
